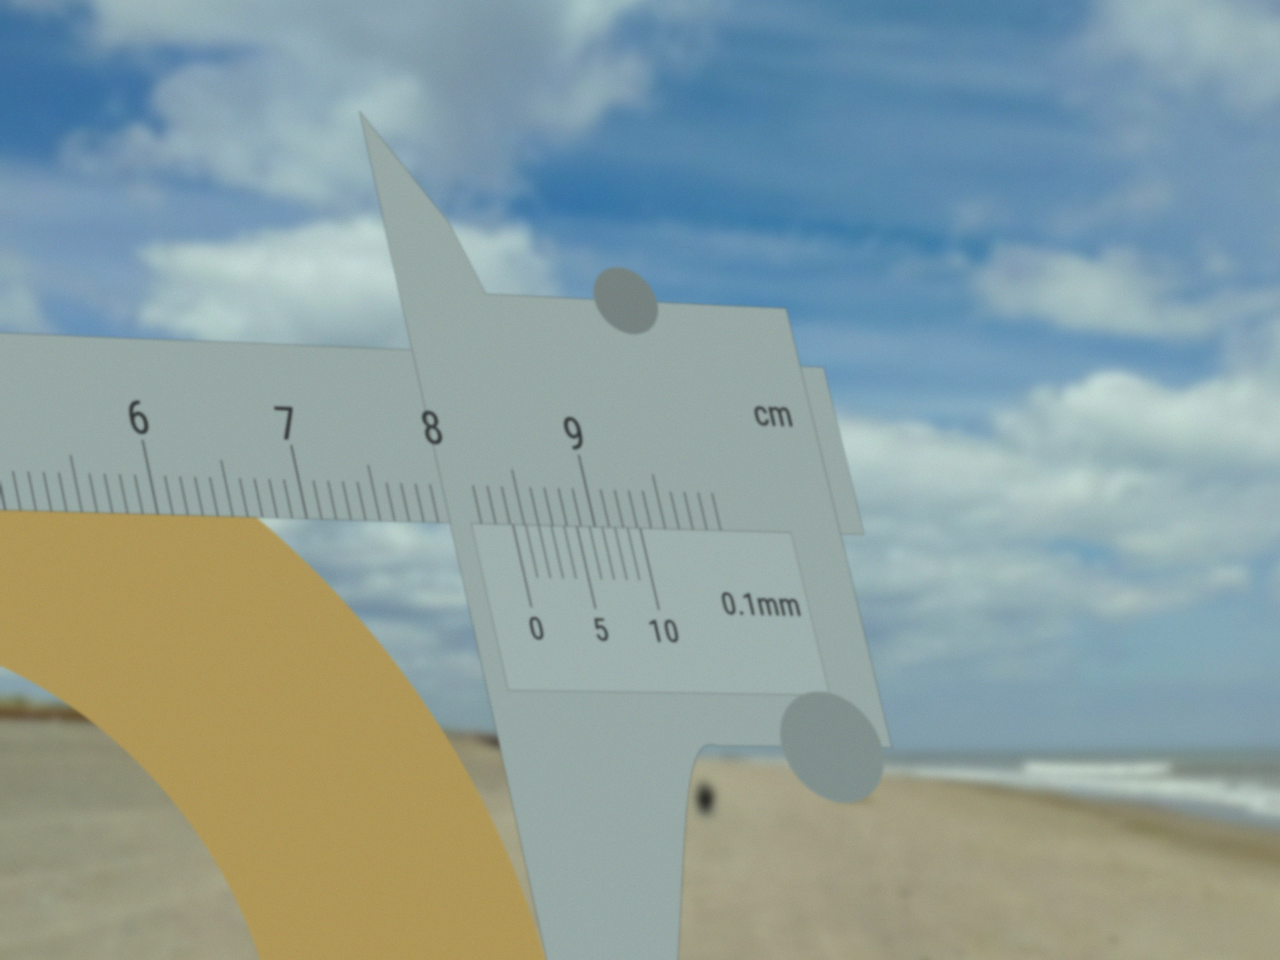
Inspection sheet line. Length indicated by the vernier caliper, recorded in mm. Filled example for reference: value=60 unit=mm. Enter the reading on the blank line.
value=84.2 unit=mm
